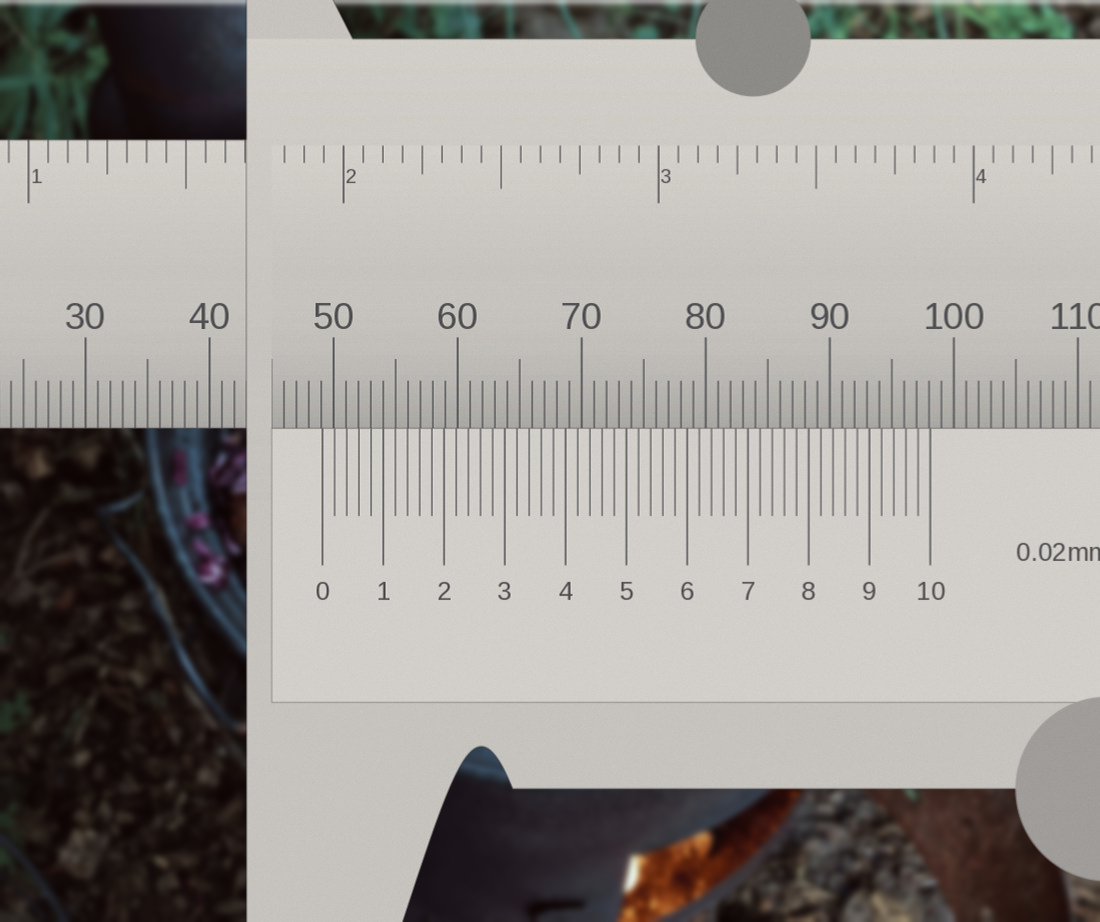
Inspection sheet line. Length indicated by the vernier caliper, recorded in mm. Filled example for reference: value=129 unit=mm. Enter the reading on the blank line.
value=49.1 unit=mm
